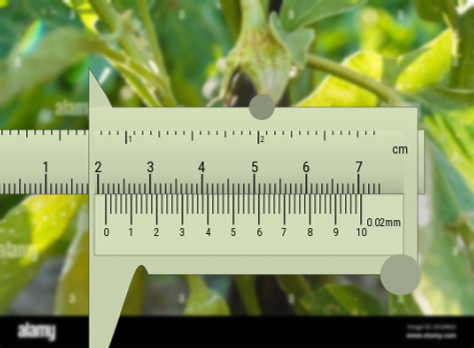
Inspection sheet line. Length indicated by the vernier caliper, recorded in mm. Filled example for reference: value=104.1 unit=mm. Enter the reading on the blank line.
value=21.5 unit=mm
